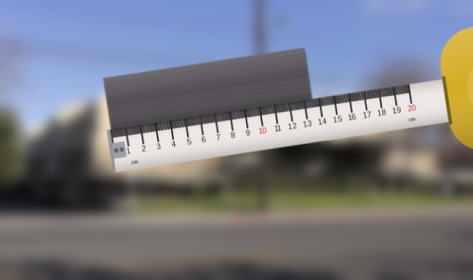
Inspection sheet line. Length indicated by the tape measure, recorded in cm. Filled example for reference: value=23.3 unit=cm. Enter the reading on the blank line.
value=13.5 unit=cm
